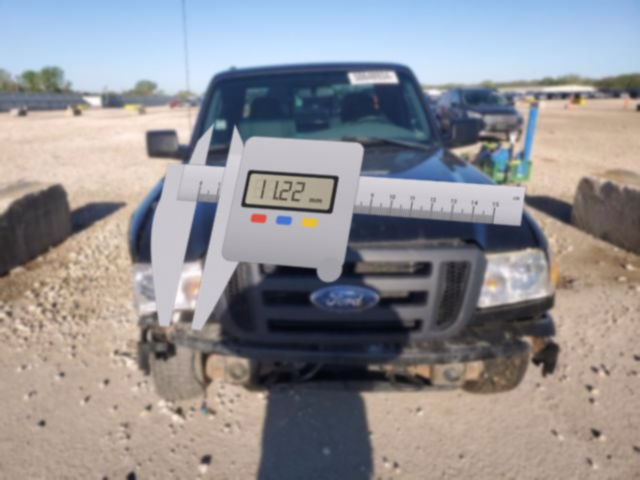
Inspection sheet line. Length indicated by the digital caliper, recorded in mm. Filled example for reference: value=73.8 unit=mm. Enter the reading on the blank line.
value=11.22 unit=mm
